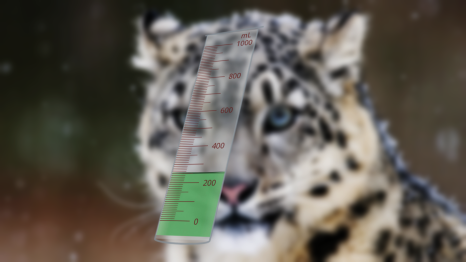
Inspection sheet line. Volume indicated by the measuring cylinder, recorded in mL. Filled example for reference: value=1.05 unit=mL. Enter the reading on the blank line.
value=250 unit=mL
